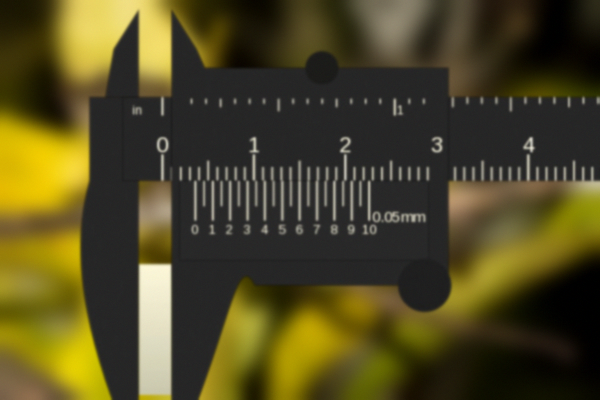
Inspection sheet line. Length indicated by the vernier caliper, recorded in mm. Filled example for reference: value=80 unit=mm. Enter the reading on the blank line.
value=3.6 unit=mm
